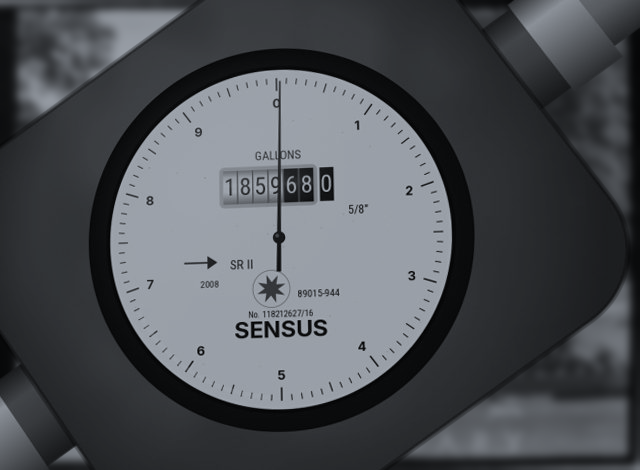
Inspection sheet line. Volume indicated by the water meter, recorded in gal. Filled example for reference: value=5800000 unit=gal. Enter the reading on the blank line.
value=1859680.0 unit=gal
